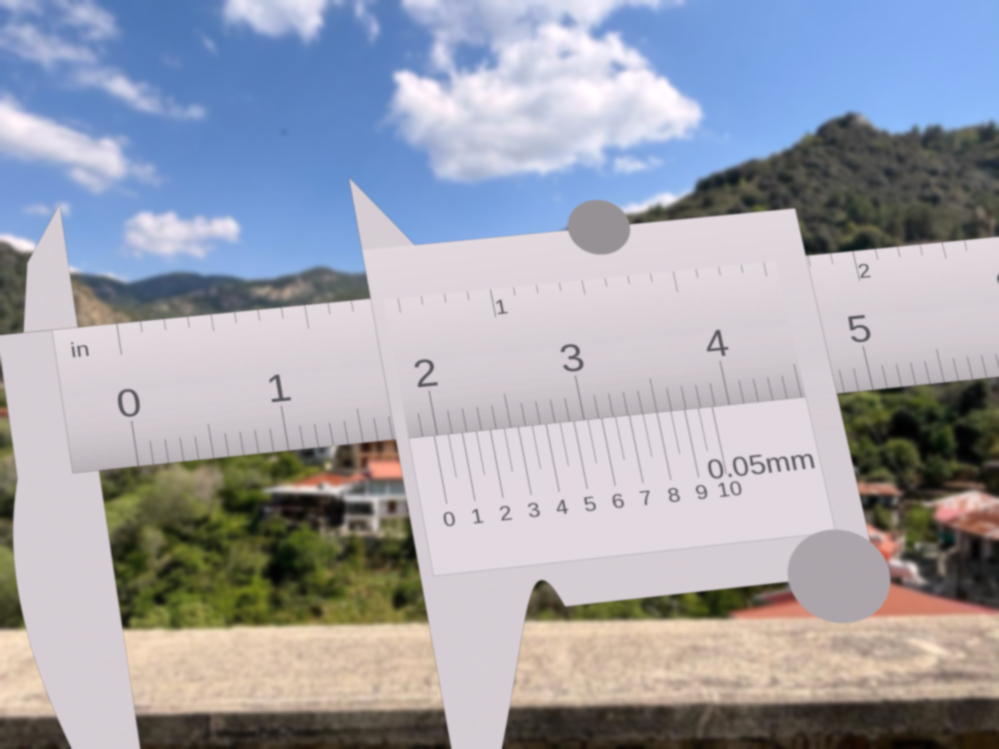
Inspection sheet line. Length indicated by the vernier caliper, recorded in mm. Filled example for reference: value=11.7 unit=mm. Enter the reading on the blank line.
value=19.8 unit=mm
